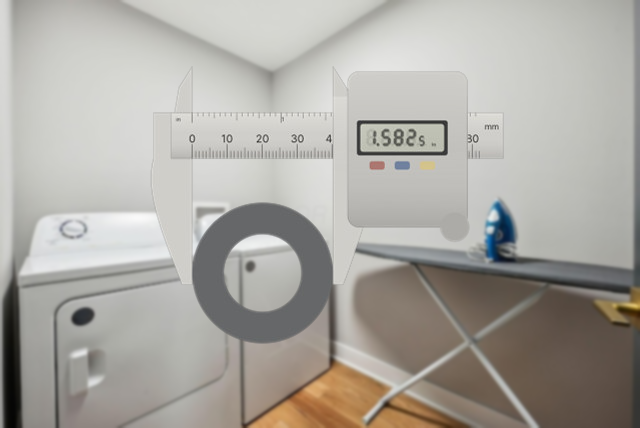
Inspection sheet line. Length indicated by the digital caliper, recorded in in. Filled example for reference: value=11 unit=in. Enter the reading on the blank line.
value=1.5825 unit=in
